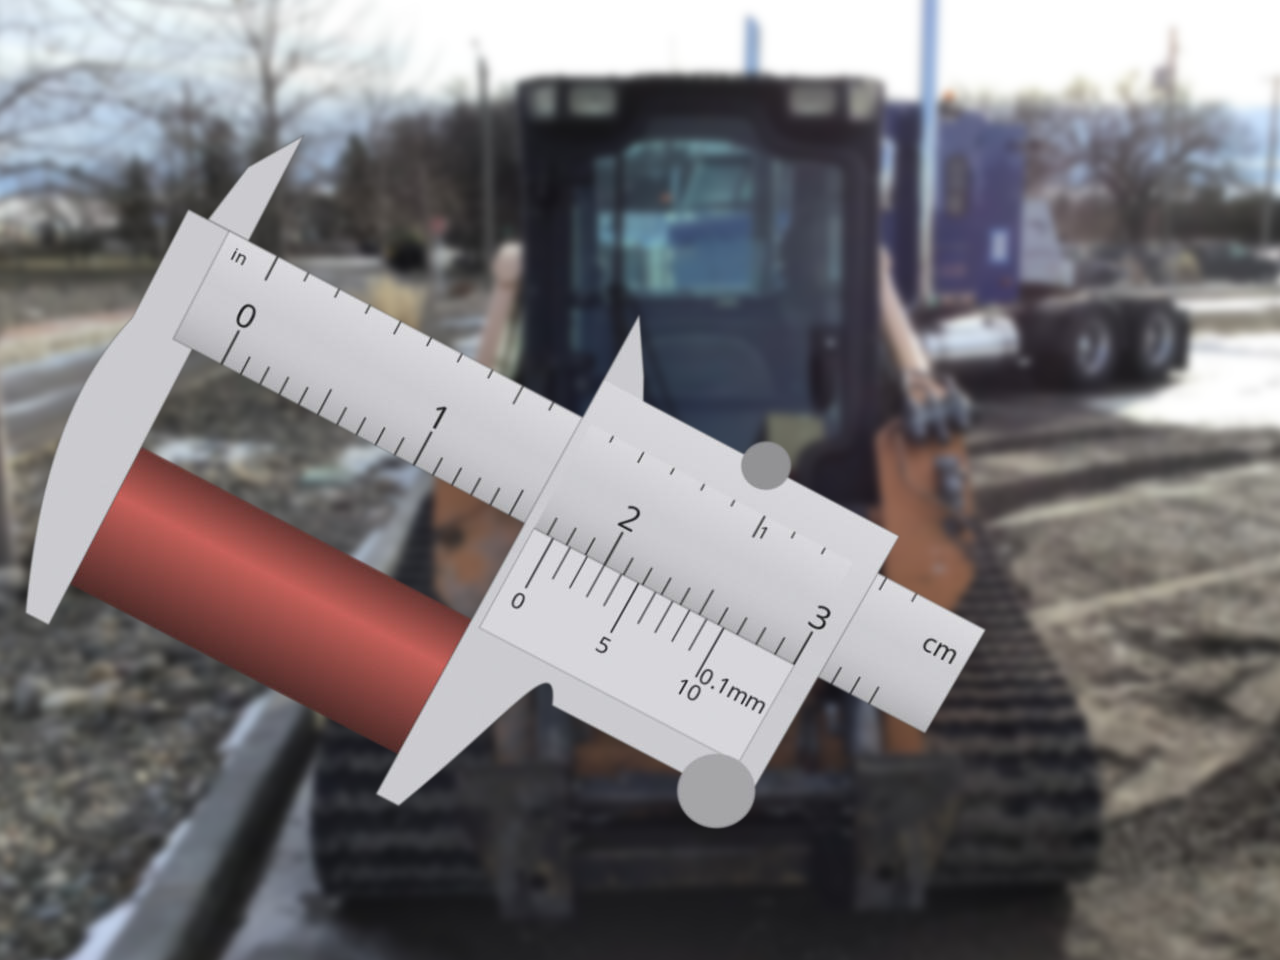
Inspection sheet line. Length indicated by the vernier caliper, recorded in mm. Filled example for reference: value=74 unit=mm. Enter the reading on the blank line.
value=17.3 unit=mm
